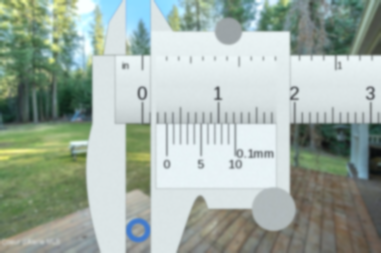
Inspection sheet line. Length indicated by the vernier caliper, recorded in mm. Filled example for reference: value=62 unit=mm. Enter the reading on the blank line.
value=3.2 unit=mm
